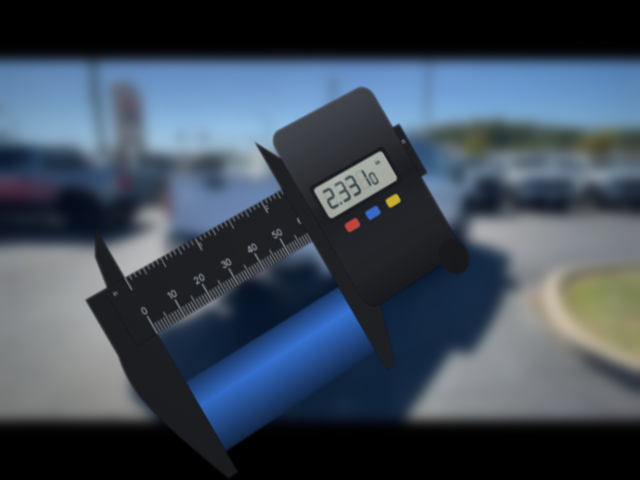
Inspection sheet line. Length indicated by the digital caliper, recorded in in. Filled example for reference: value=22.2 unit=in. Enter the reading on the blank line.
value=2.3310 unit=in
